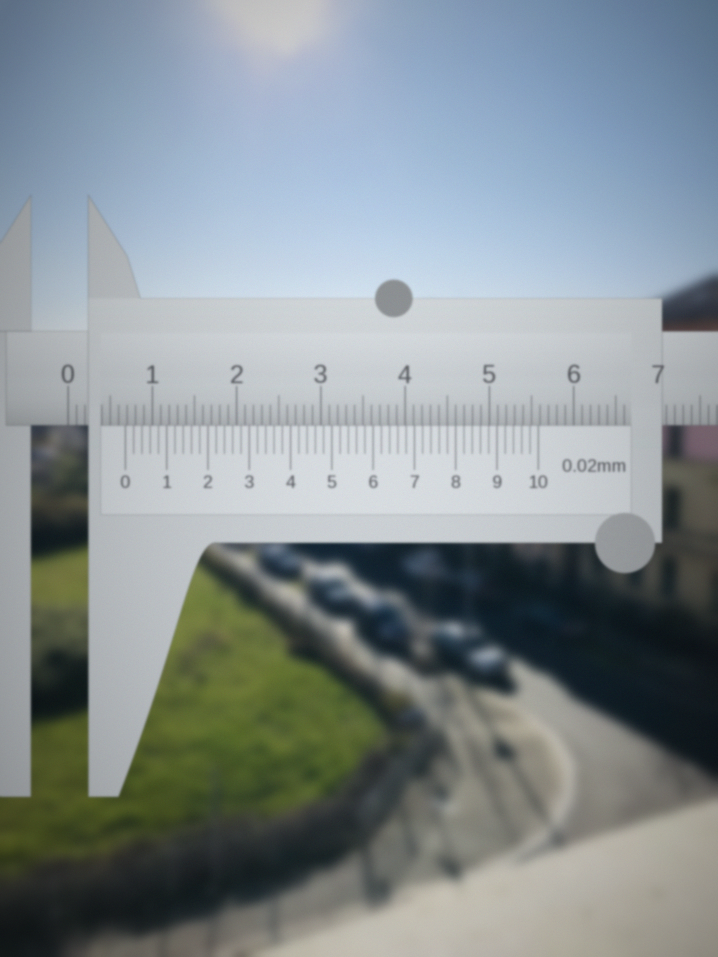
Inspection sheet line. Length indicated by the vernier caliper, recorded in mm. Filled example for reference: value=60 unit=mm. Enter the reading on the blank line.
value=6.8 unit=mm
